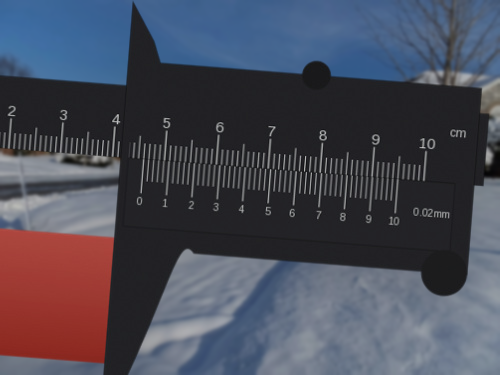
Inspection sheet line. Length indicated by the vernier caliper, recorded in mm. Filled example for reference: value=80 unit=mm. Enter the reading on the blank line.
value=46.0 unit=mm
